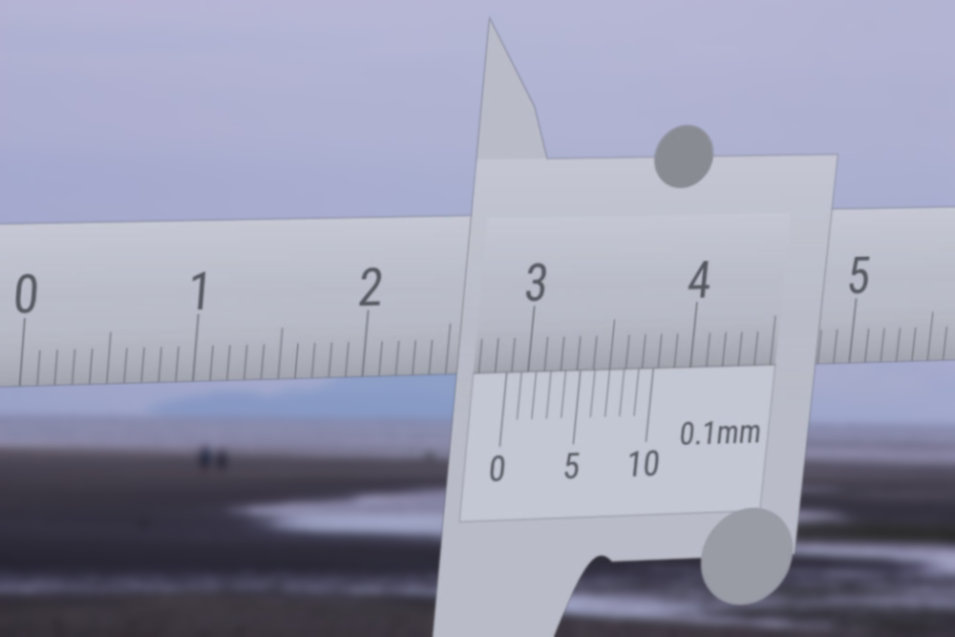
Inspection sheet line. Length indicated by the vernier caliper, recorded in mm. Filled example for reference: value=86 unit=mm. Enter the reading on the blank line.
value=28.7 unit=mm
